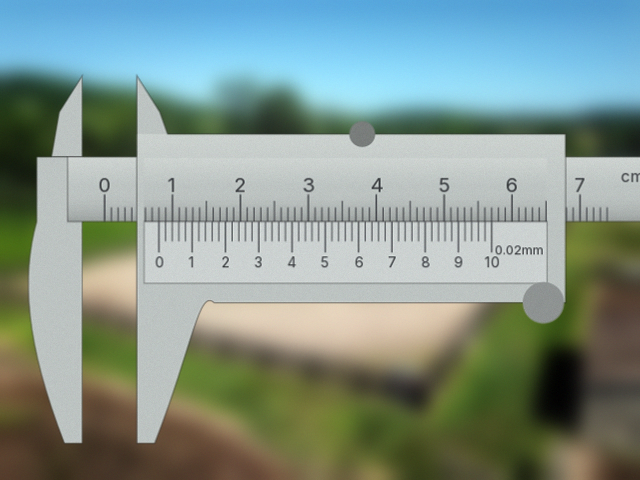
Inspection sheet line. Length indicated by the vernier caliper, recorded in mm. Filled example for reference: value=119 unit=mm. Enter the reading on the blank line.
value=8.0 unit=mm
